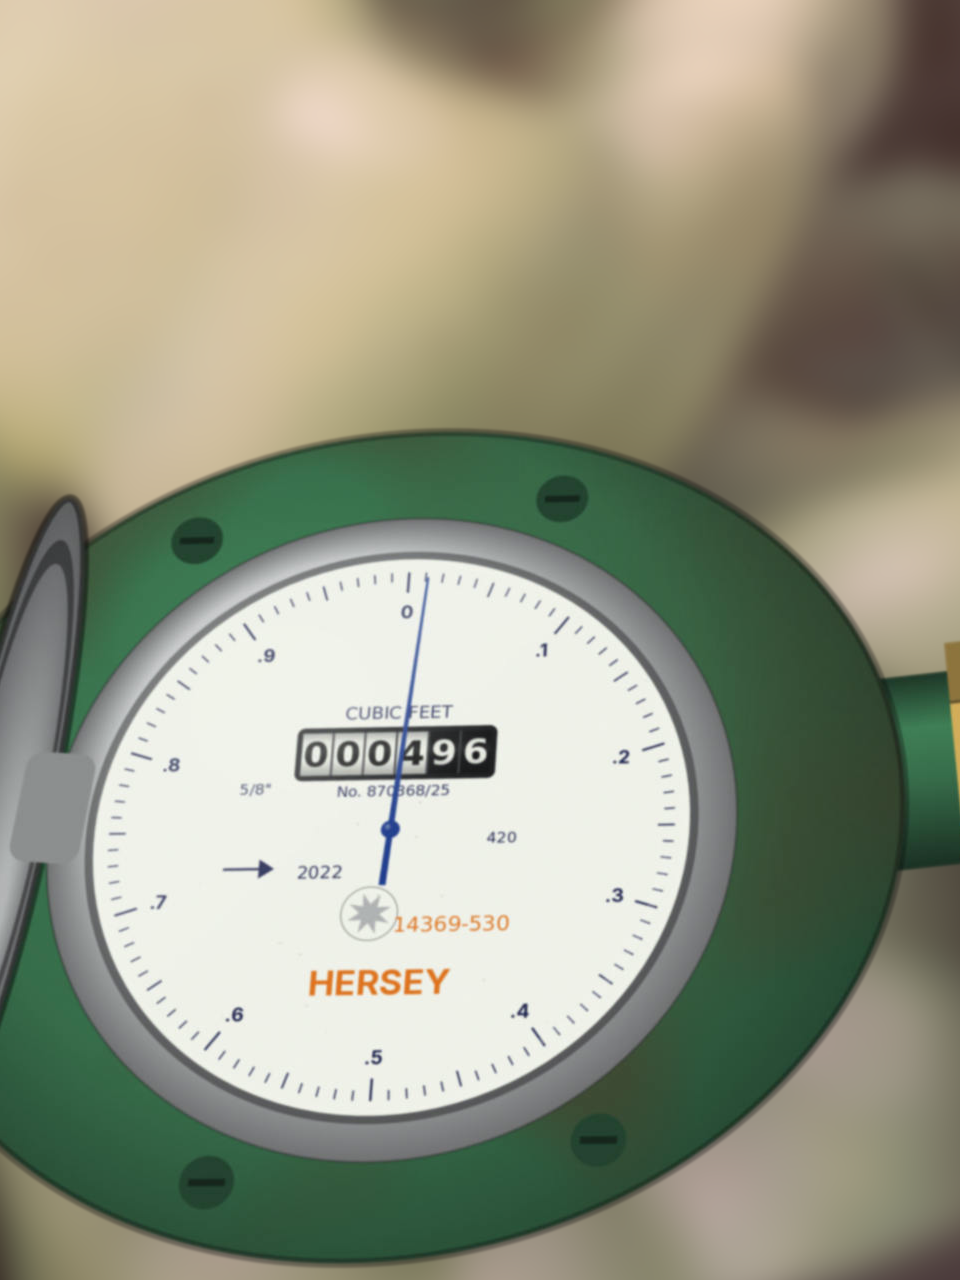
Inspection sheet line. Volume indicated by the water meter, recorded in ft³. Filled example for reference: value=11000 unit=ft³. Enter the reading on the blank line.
value=496.01 unit=ft³
